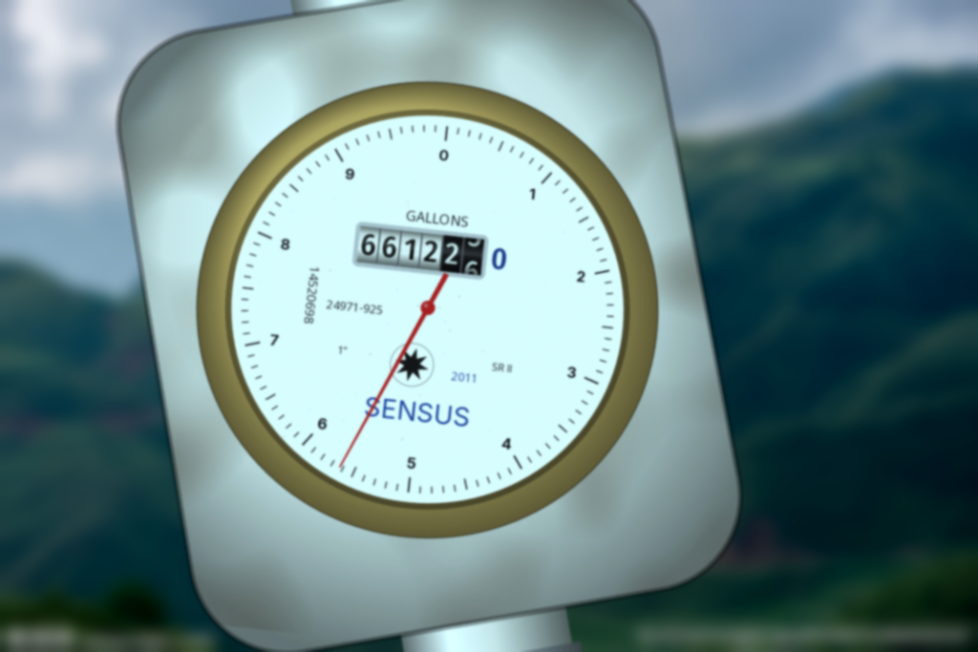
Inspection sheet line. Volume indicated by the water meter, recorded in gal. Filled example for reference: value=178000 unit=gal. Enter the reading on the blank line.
value=6612255.6 unit=gal
